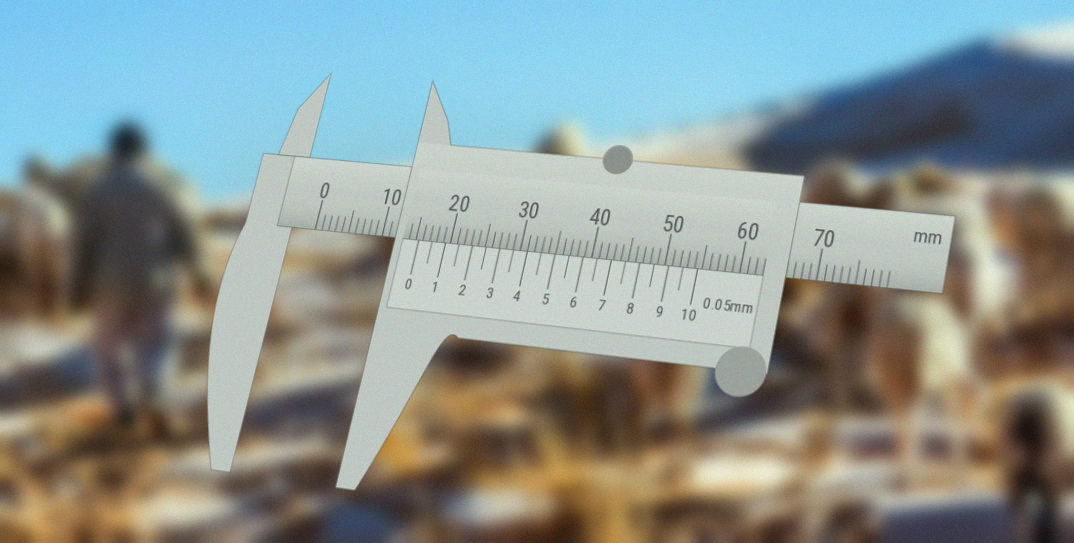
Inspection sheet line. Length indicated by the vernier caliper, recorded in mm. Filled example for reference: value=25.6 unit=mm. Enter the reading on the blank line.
value=15.4 unit=mm
